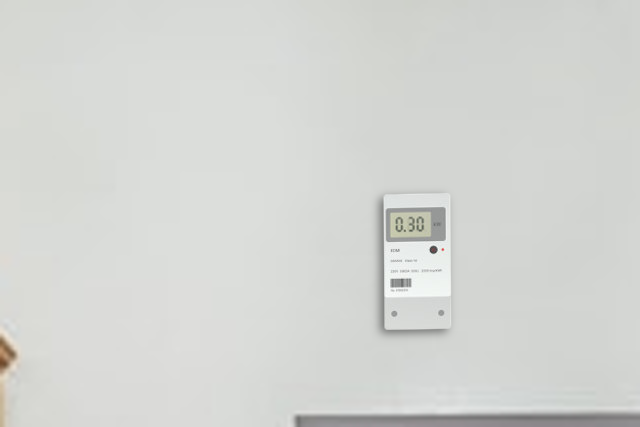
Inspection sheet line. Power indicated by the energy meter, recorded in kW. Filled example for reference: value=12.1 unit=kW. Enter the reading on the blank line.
value=0.30 unit=kW
